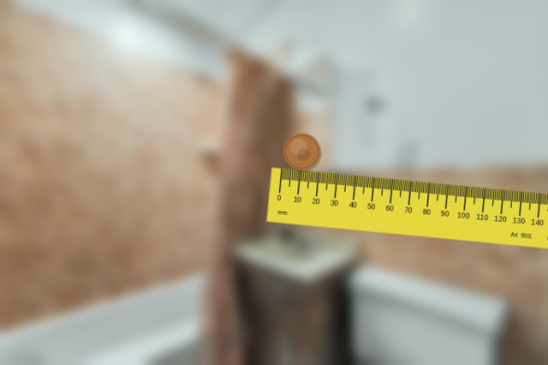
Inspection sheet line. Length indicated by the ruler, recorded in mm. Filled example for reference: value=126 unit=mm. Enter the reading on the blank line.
value=20 unit=mm
